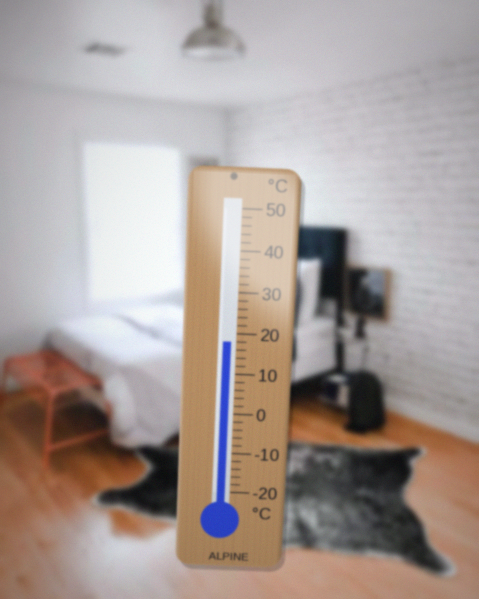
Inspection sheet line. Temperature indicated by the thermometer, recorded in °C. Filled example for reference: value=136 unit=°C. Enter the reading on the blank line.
value=18 unit=°C
